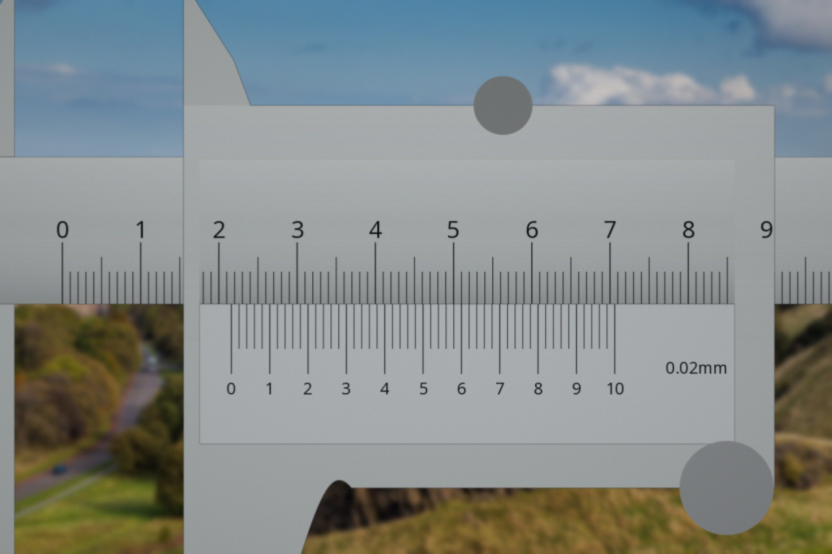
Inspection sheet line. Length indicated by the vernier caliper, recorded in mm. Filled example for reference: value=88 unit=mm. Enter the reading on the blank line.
value=21.6 unit=mm
